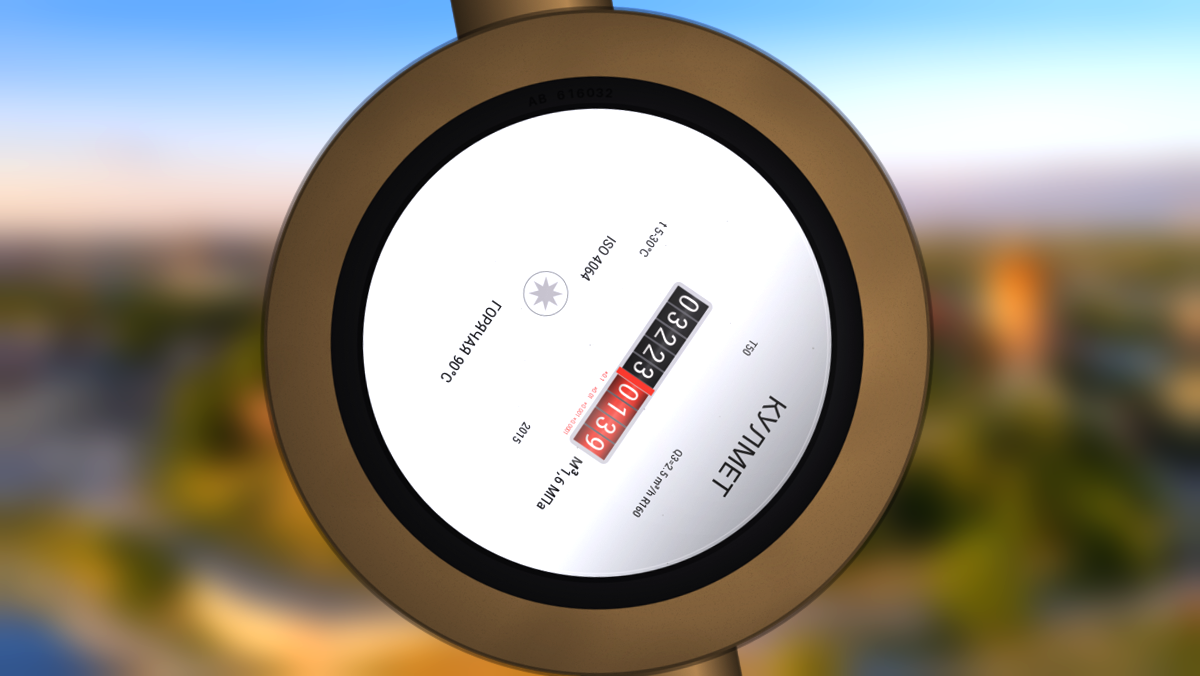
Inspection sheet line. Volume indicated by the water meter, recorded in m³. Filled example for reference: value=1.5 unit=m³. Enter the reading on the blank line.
value=3223.0139 unit=m³
